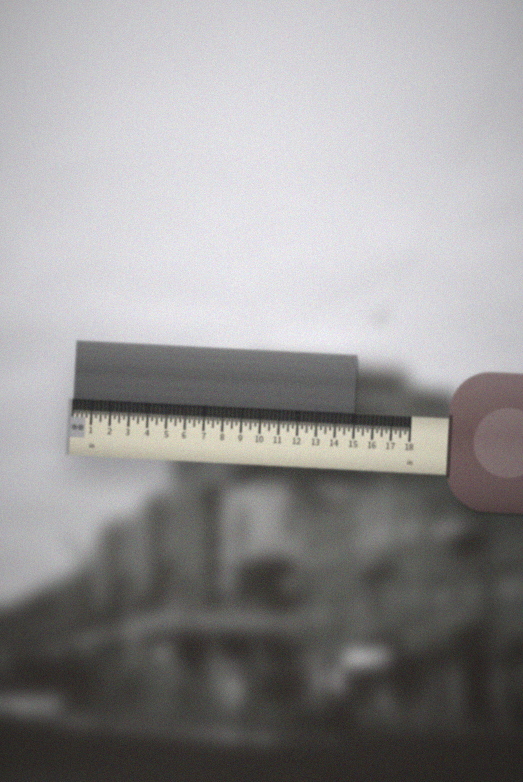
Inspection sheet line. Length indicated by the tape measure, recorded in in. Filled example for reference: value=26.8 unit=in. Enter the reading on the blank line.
value=15 unit=in
